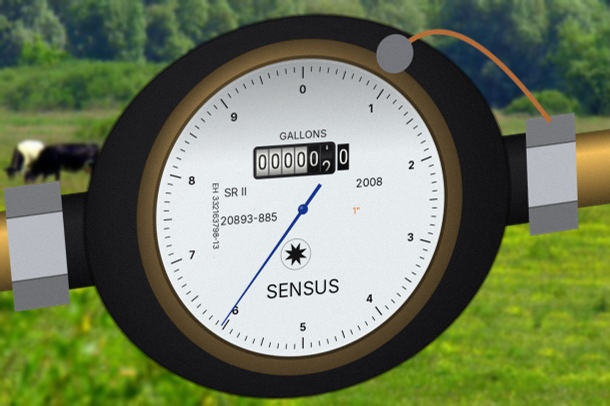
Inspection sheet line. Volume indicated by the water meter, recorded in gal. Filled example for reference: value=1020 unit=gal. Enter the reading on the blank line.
value=16.0 unit=gal
